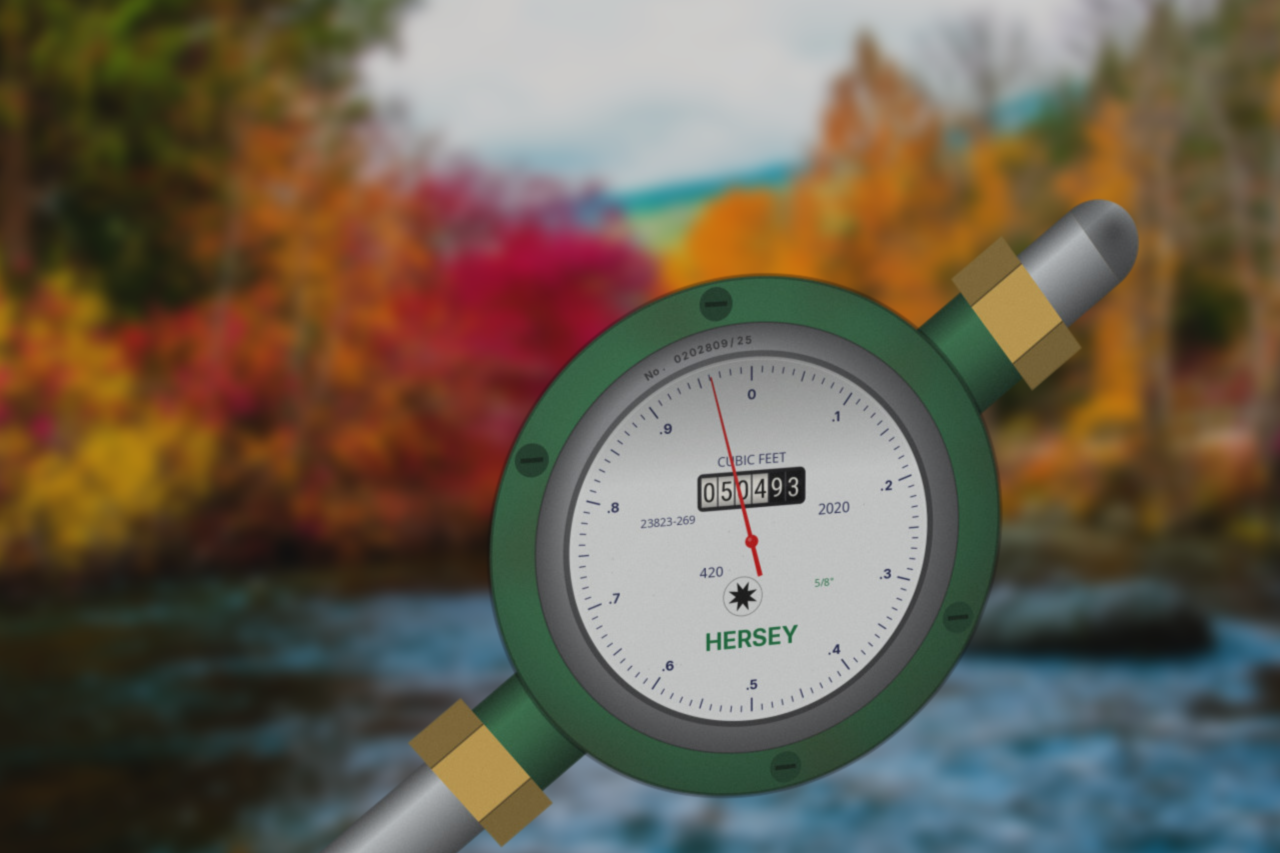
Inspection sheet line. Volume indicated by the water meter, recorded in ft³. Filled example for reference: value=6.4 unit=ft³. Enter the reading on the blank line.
value=50492.96 unit=ft³
